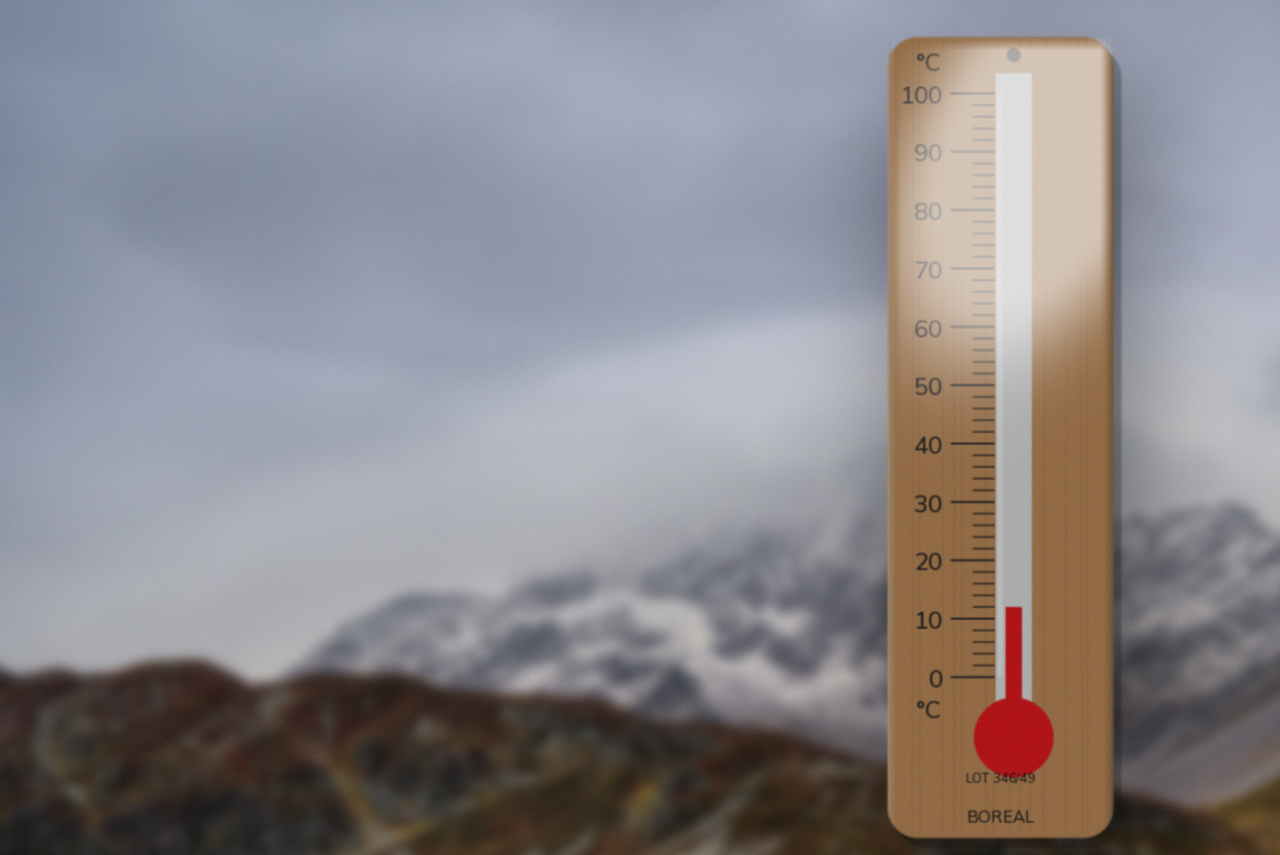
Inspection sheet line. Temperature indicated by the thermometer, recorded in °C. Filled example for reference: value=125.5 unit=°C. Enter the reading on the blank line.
value=12 unit=°C
